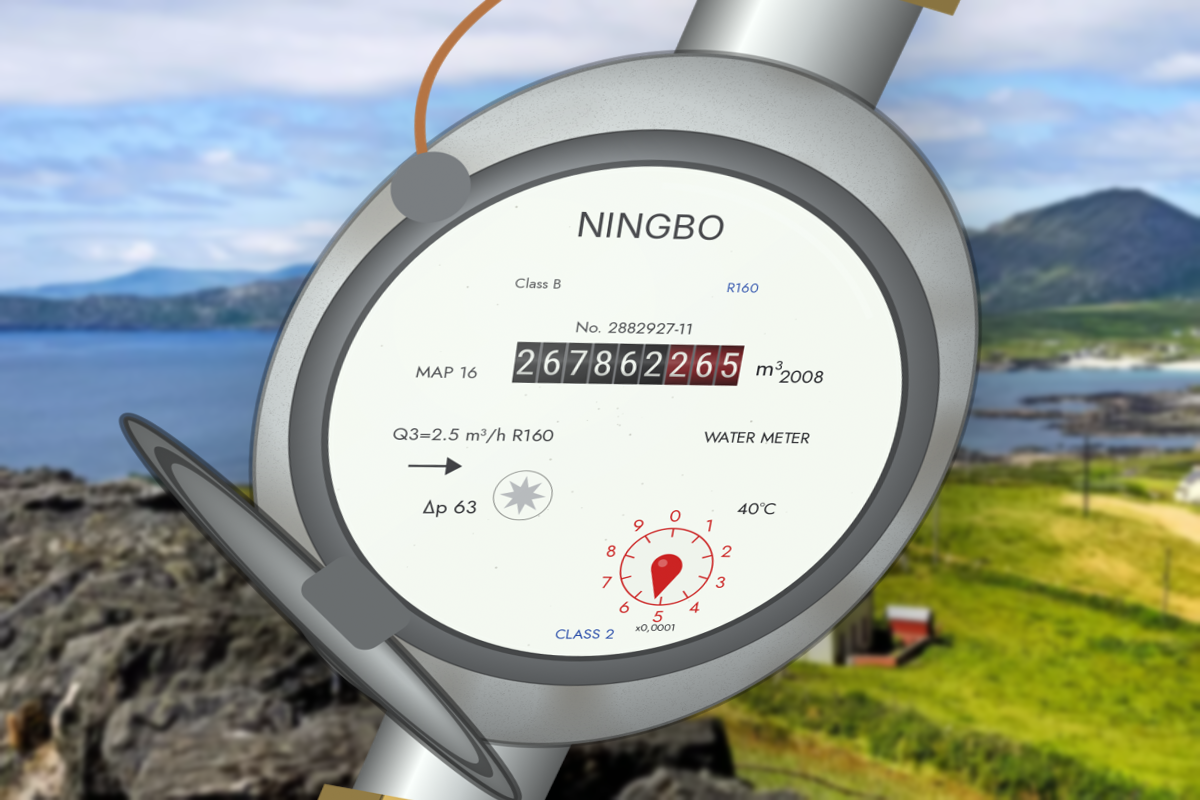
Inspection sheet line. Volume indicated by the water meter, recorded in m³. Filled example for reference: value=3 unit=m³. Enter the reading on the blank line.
value=267862.2655 unit=m³
